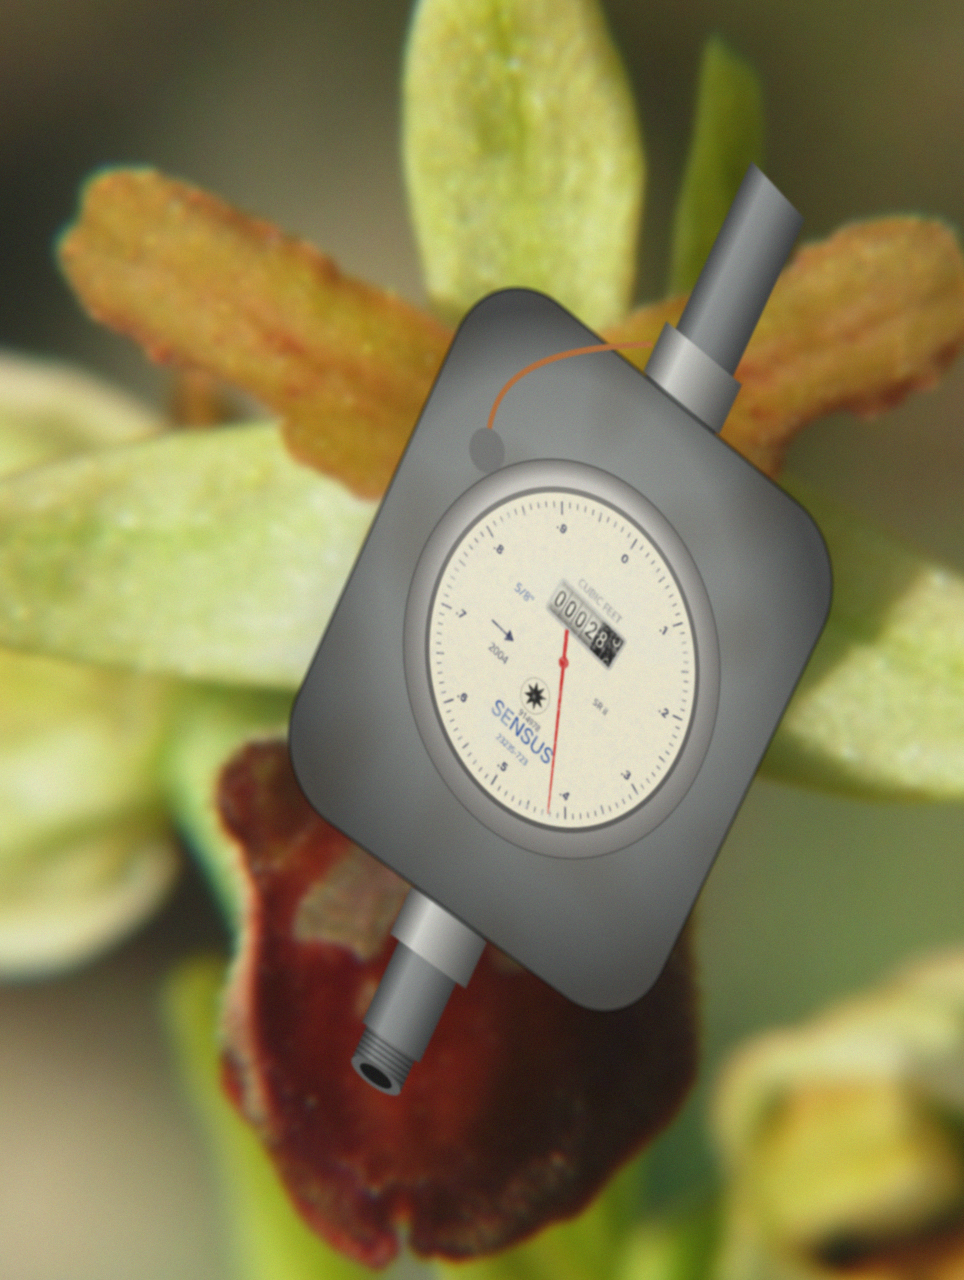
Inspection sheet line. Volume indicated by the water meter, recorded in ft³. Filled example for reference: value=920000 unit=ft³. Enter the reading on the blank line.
value=285.42 unit=ft³
